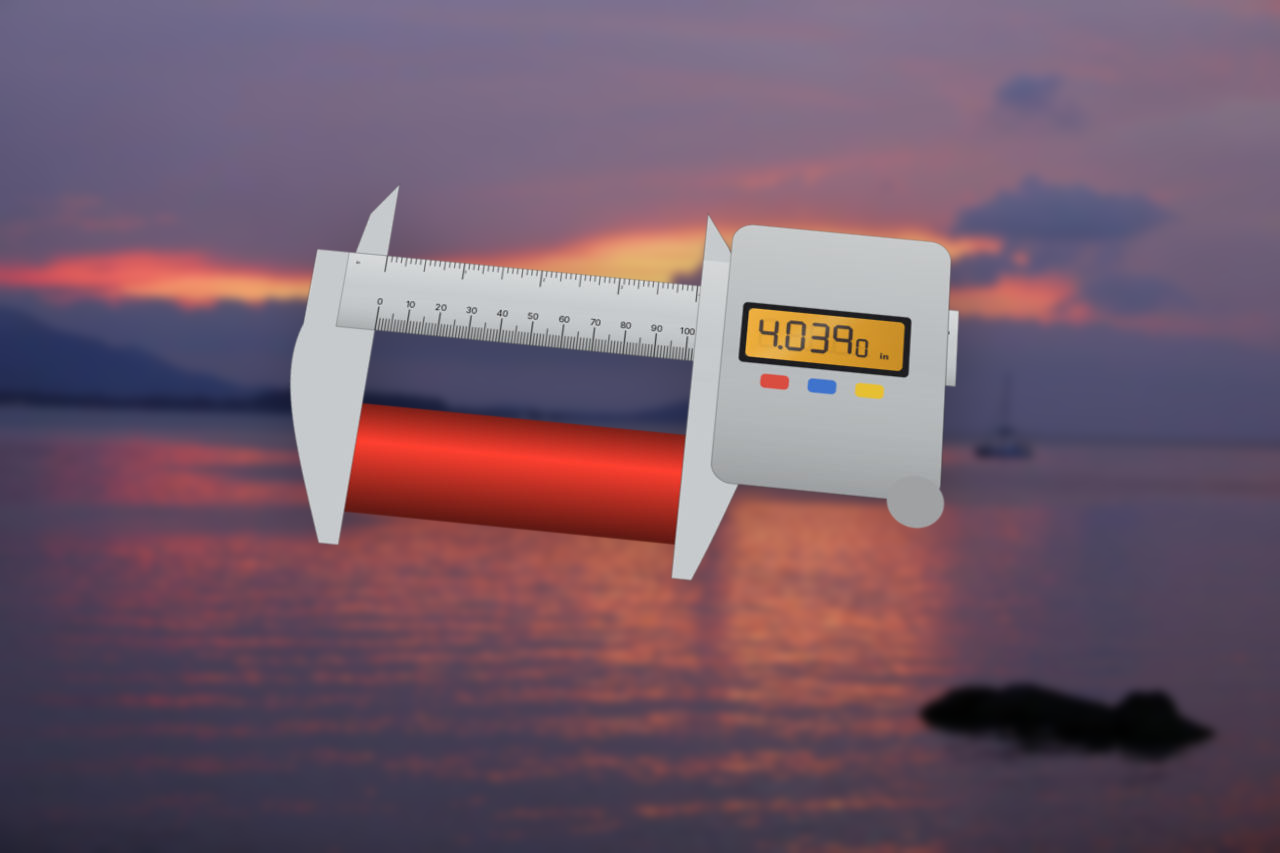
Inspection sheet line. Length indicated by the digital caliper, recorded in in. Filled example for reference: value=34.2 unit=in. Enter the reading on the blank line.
value=4.0390 unit=in
